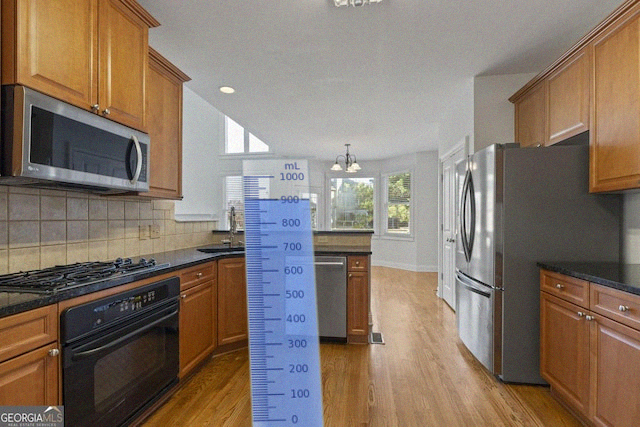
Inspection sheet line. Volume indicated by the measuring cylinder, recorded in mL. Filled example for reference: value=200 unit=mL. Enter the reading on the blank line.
value=900 unit=mL
